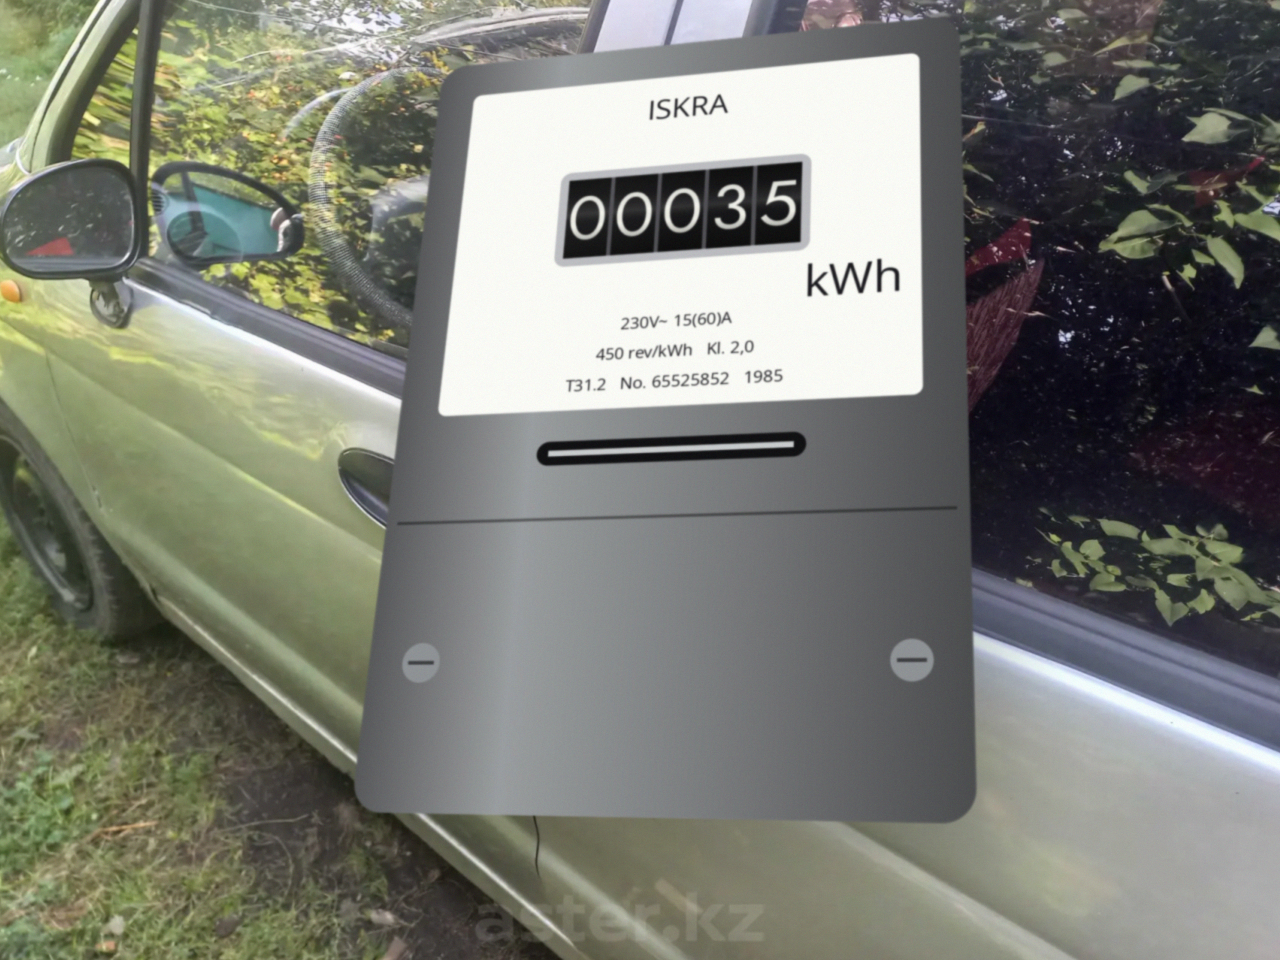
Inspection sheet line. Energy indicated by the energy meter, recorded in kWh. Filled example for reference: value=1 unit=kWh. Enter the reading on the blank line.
value=35 unit=kWh
